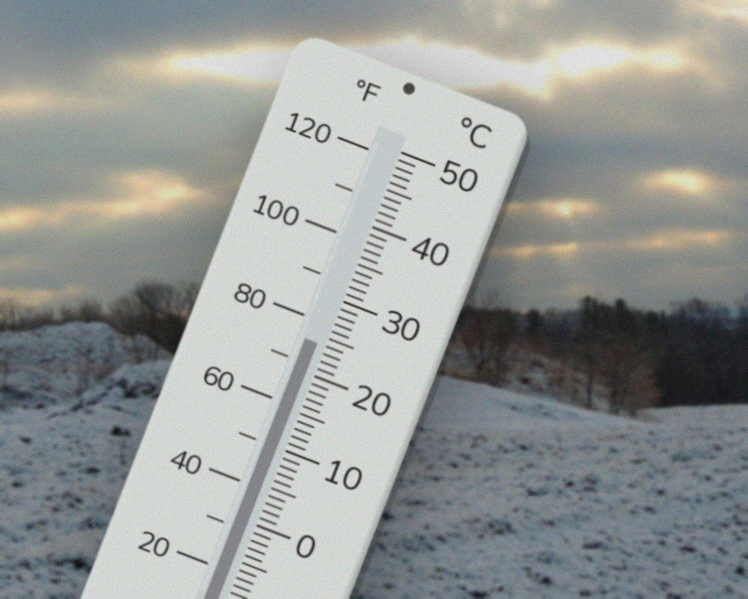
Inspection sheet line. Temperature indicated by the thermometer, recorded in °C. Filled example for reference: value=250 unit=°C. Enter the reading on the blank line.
value=24 unit=°C
